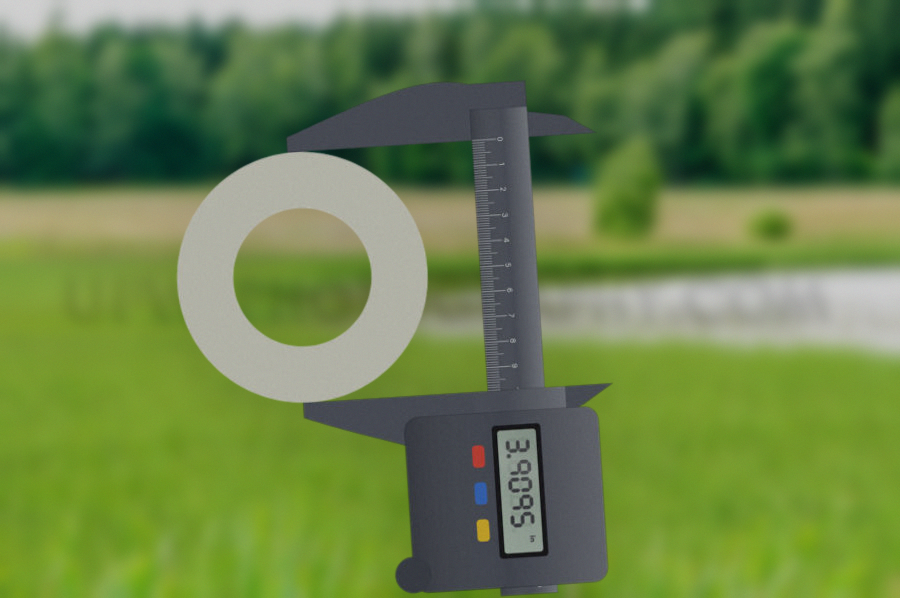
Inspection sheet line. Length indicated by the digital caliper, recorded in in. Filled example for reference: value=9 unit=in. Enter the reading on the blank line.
value=3.9095 unit=in
